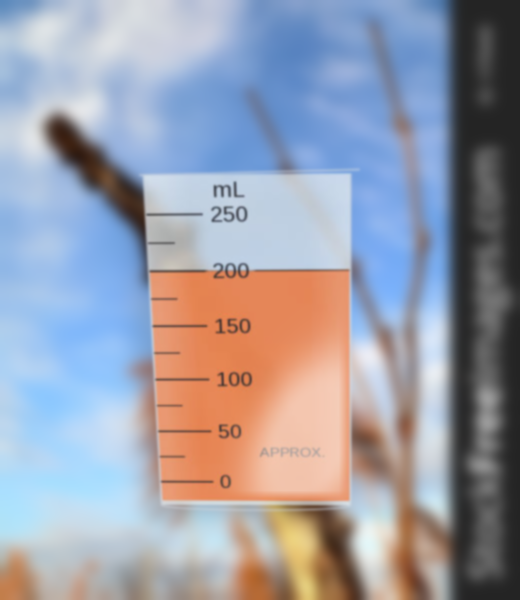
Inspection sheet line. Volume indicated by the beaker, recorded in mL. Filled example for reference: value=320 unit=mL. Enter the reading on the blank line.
value=200 unit=mL
